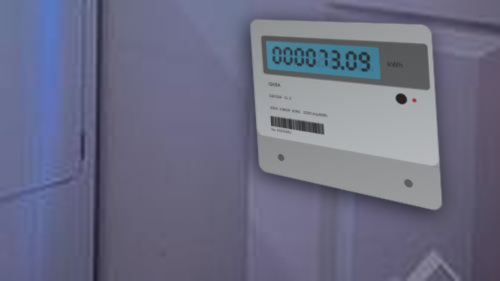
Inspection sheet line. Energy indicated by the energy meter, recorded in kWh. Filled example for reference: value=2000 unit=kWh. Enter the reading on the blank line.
value=73.09 unit=kWh
